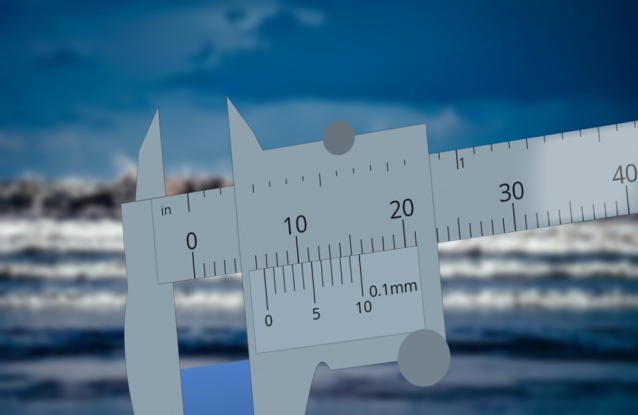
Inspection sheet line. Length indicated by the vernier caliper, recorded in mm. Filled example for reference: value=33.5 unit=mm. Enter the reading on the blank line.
value=6.7 unit=mm
